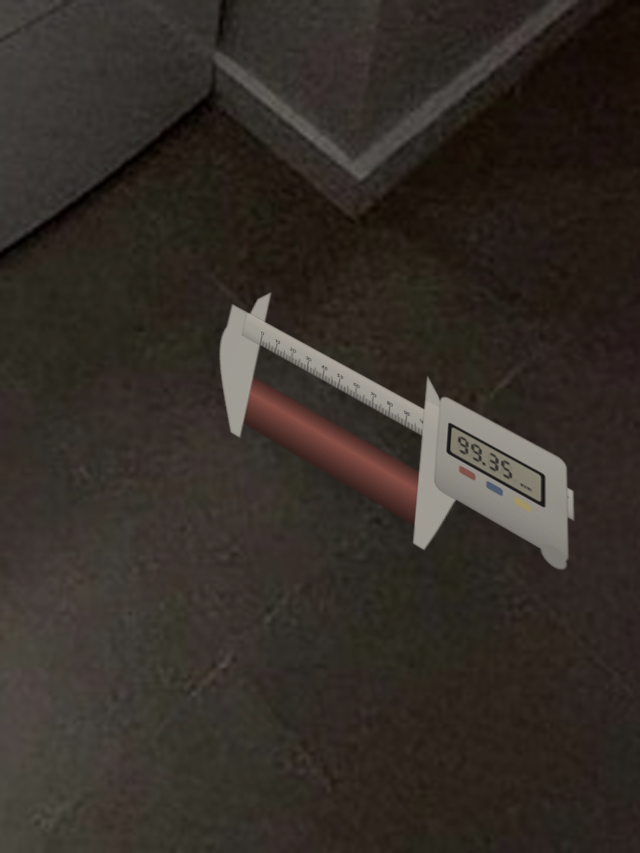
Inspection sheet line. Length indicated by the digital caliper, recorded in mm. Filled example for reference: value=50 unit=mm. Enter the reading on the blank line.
value=99.35 unit=mm
